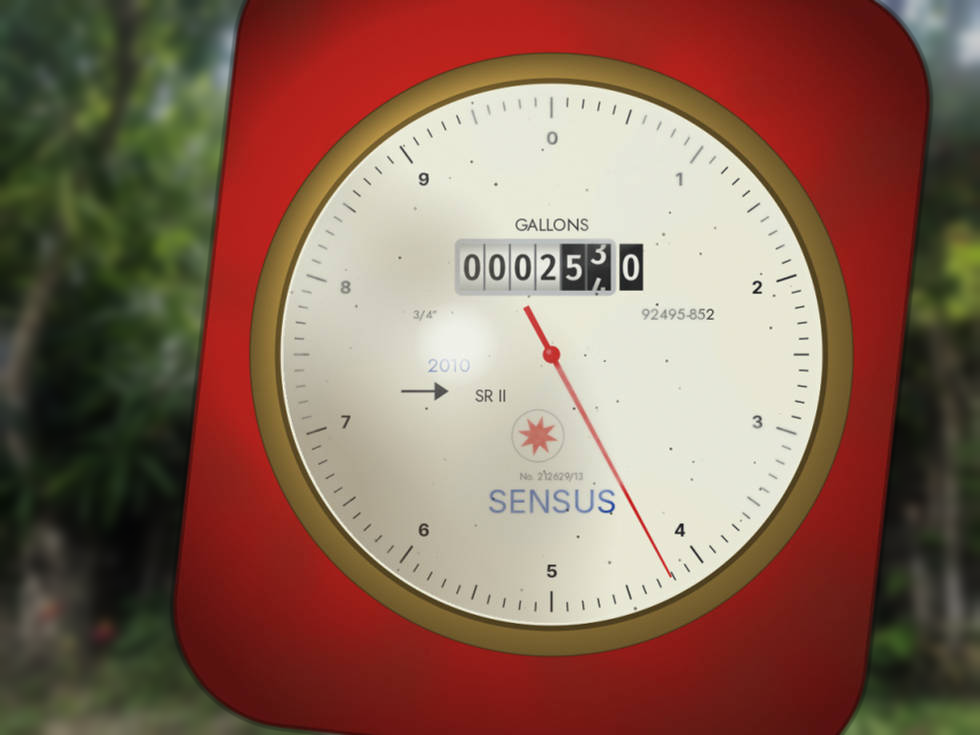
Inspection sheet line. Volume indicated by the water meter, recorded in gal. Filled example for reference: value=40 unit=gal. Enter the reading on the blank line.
value=2534.2 unit=gal
